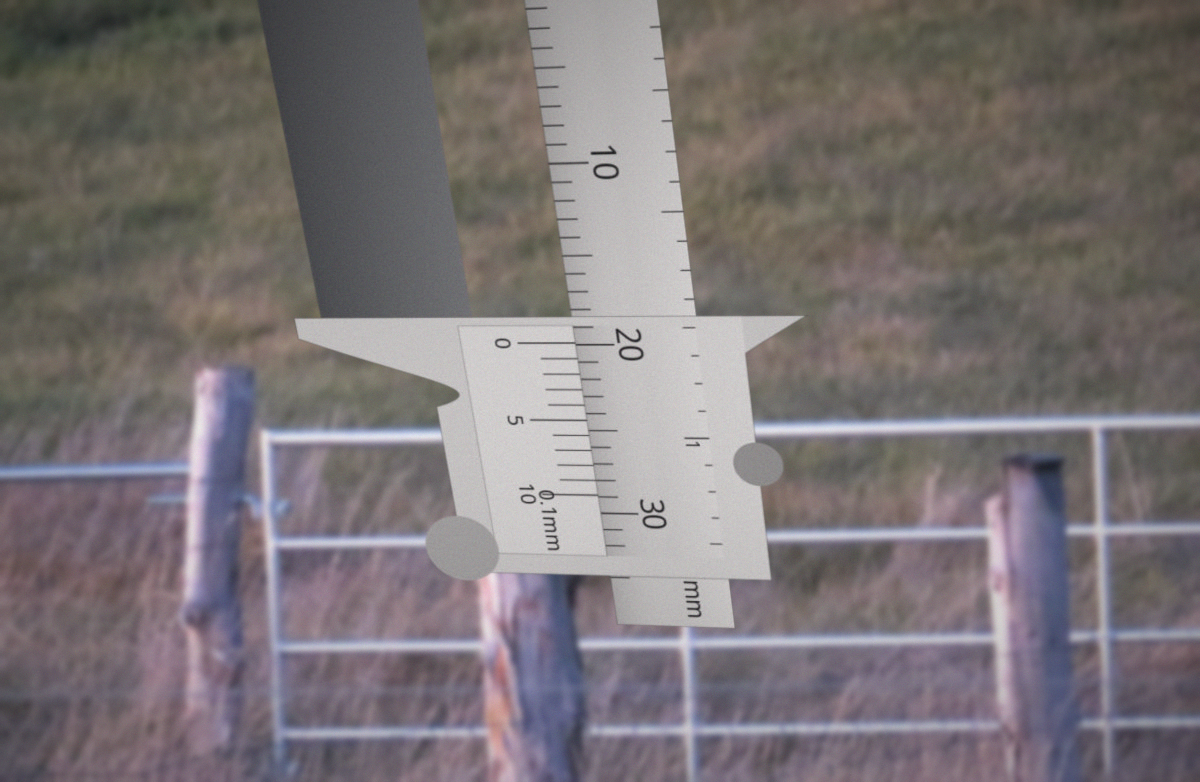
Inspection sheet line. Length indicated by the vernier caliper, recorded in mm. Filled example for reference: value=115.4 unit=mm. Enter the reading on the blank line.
value=19.9 unit=mm
